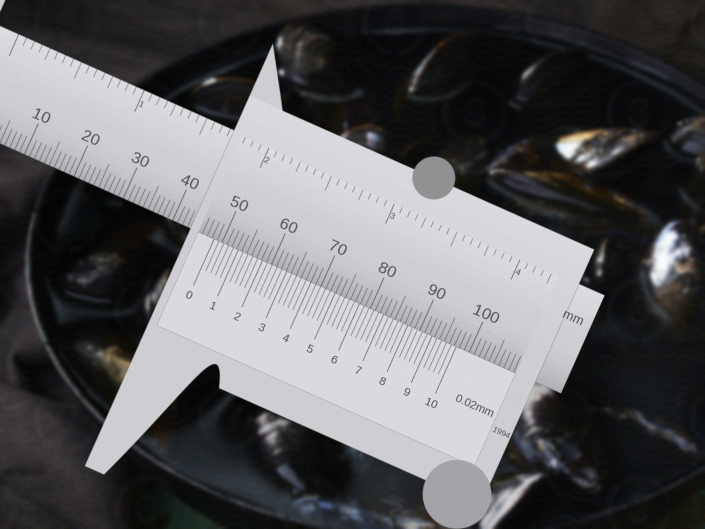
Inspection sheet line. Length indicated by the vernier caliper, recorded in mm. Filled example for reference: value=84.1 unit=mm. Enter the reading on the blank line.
value=48.4 unit=mm
